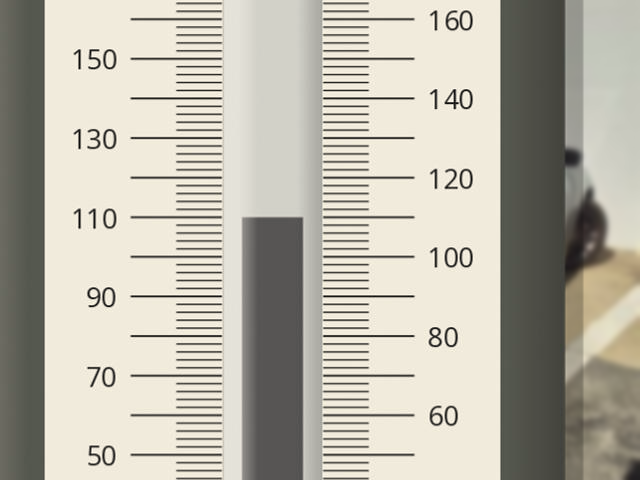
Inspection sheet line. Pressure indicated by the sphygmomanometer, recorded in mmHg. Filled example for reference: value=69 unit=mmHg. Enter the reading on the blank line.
value=110 unit=mmHg
